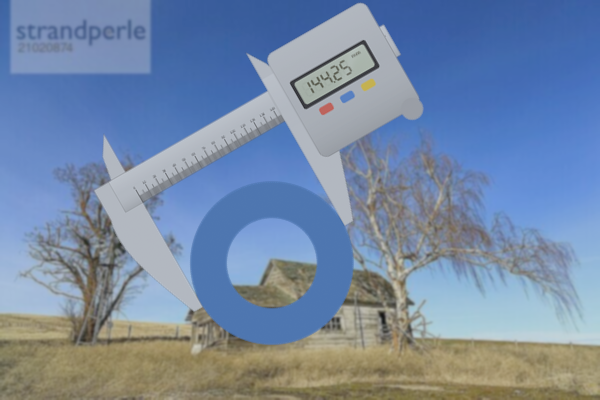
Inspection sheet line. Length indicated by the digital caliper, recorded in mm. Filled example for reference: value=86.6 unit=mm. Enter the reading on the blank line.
value=144.25 unit=mm
